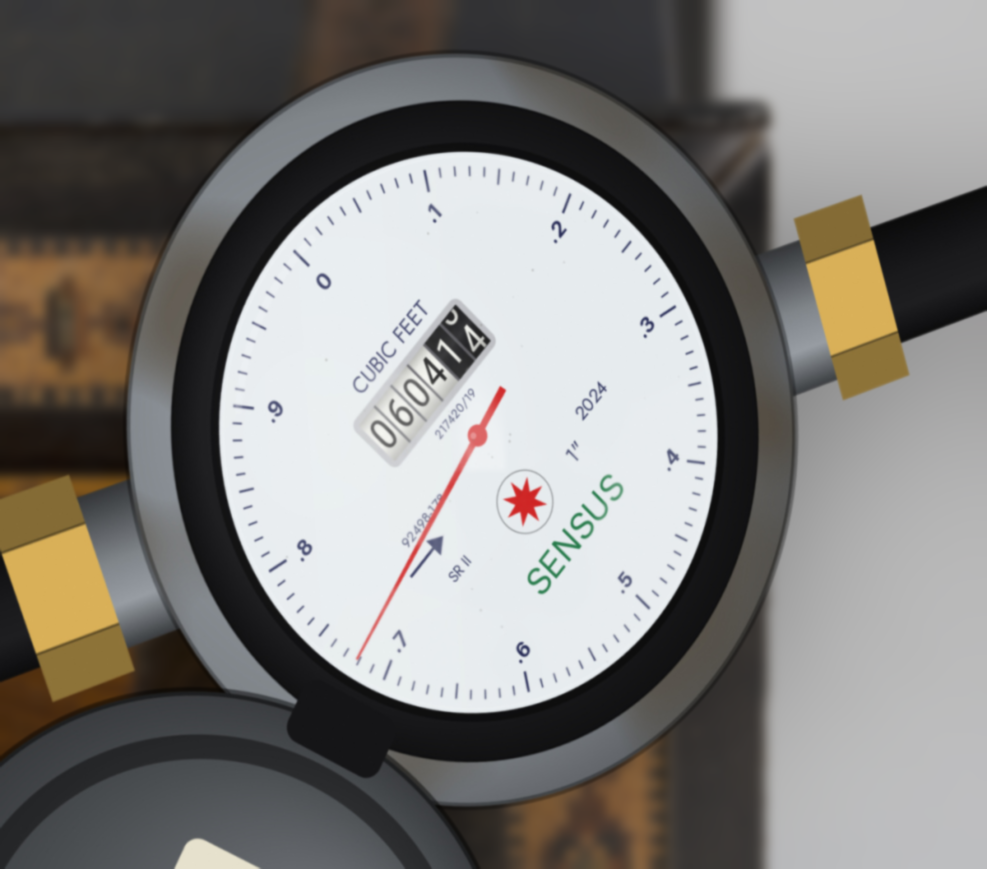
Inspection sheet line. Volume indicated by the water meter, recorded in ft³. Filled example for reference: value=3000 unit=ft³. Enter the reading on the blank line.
value=60413.72 unit=ft³
